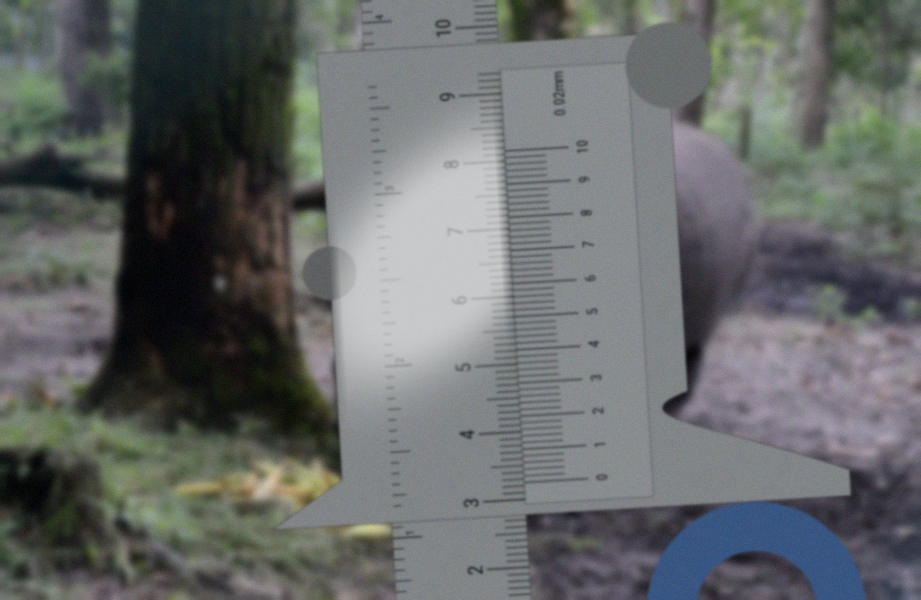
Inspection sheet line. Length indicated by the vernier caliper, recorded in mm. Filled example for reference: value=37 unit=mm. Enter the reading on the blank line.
value=32.5 unit=mm
